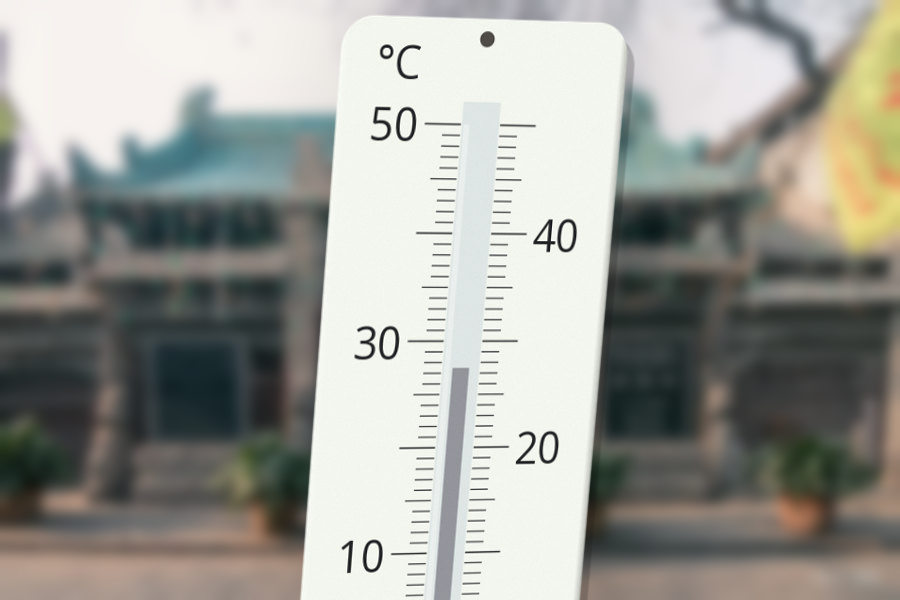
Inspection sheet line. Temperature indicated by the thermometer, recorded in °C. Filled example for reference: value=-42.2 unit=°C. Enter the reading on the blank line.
value=27.5 unit=°C
